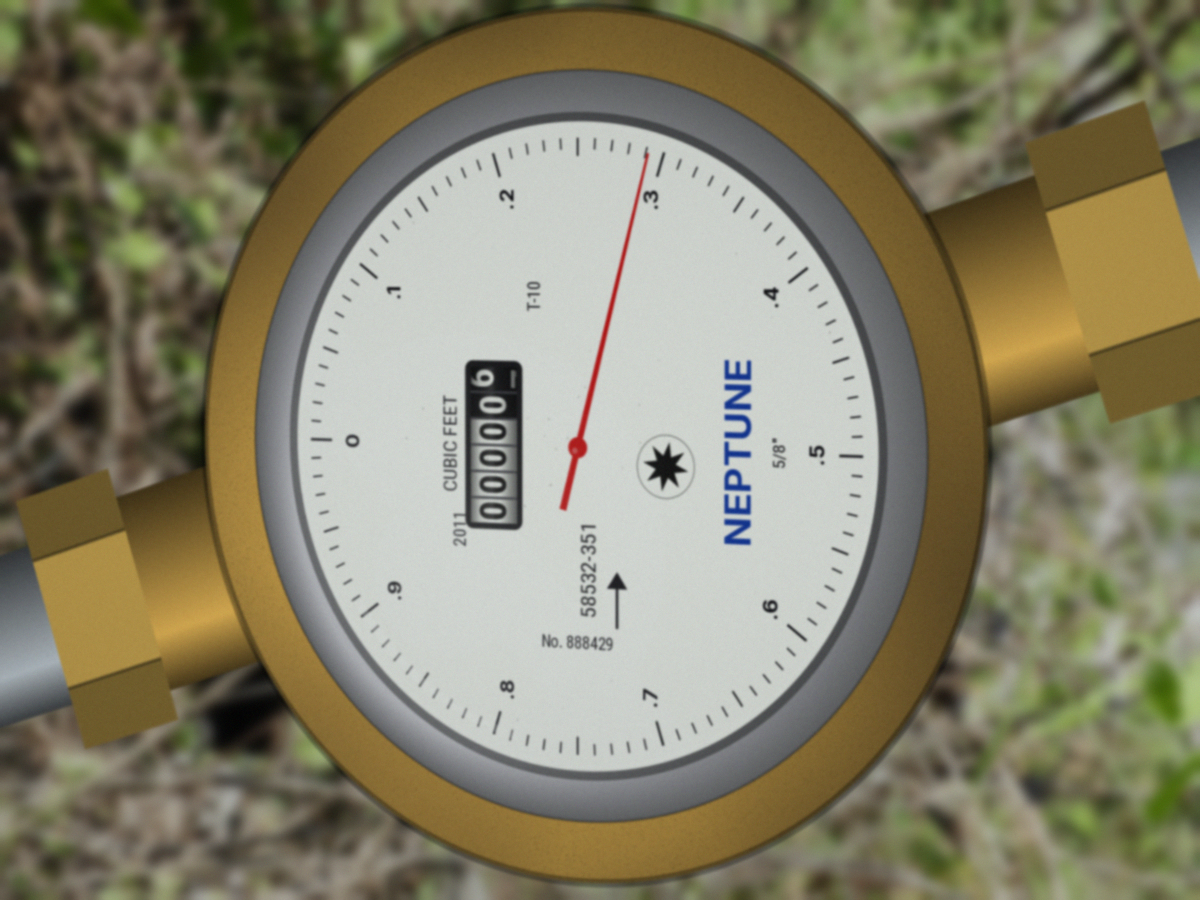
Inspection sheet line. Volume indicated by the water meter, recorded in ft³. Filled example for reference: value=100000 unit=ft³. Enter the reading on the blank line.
value=6.29 unit=ft³
